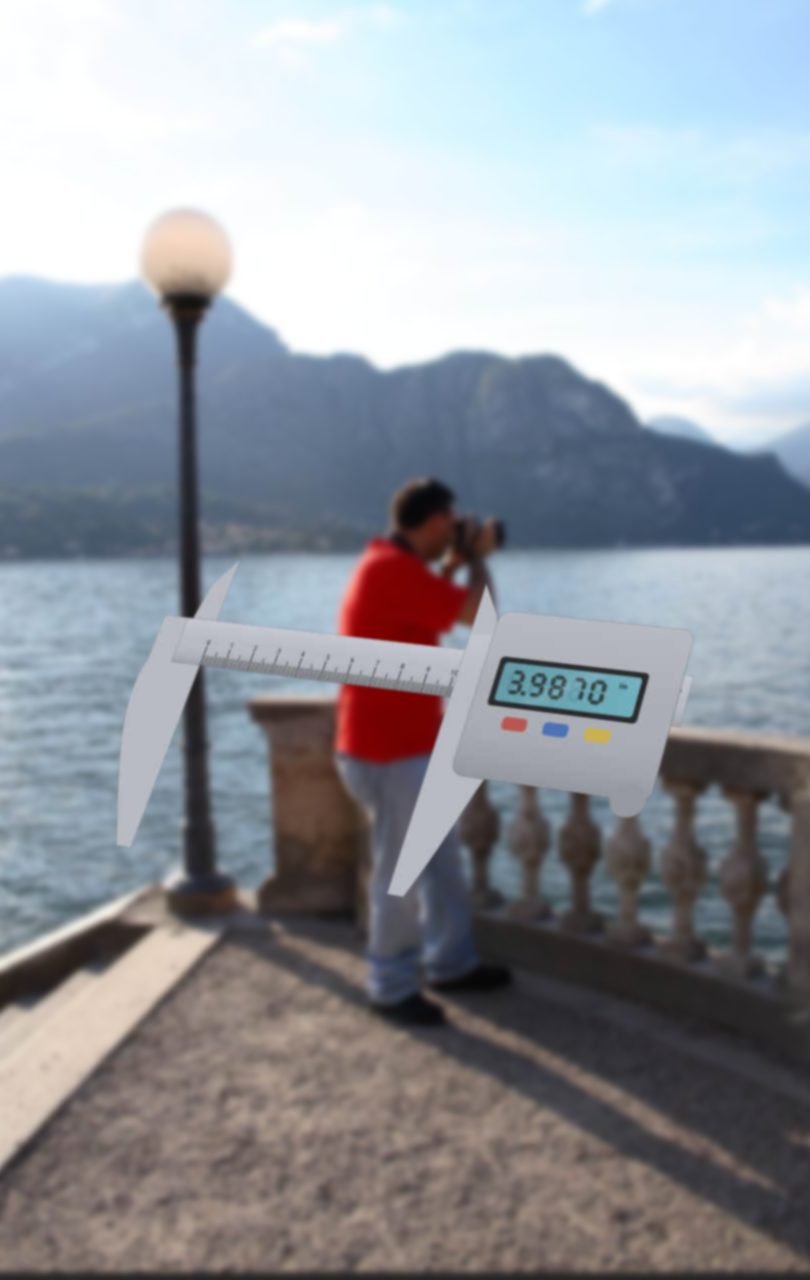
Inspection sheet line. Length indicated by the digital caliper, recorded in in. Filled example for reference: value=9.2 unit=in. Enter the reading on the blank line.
value=3.9870 unit=in
